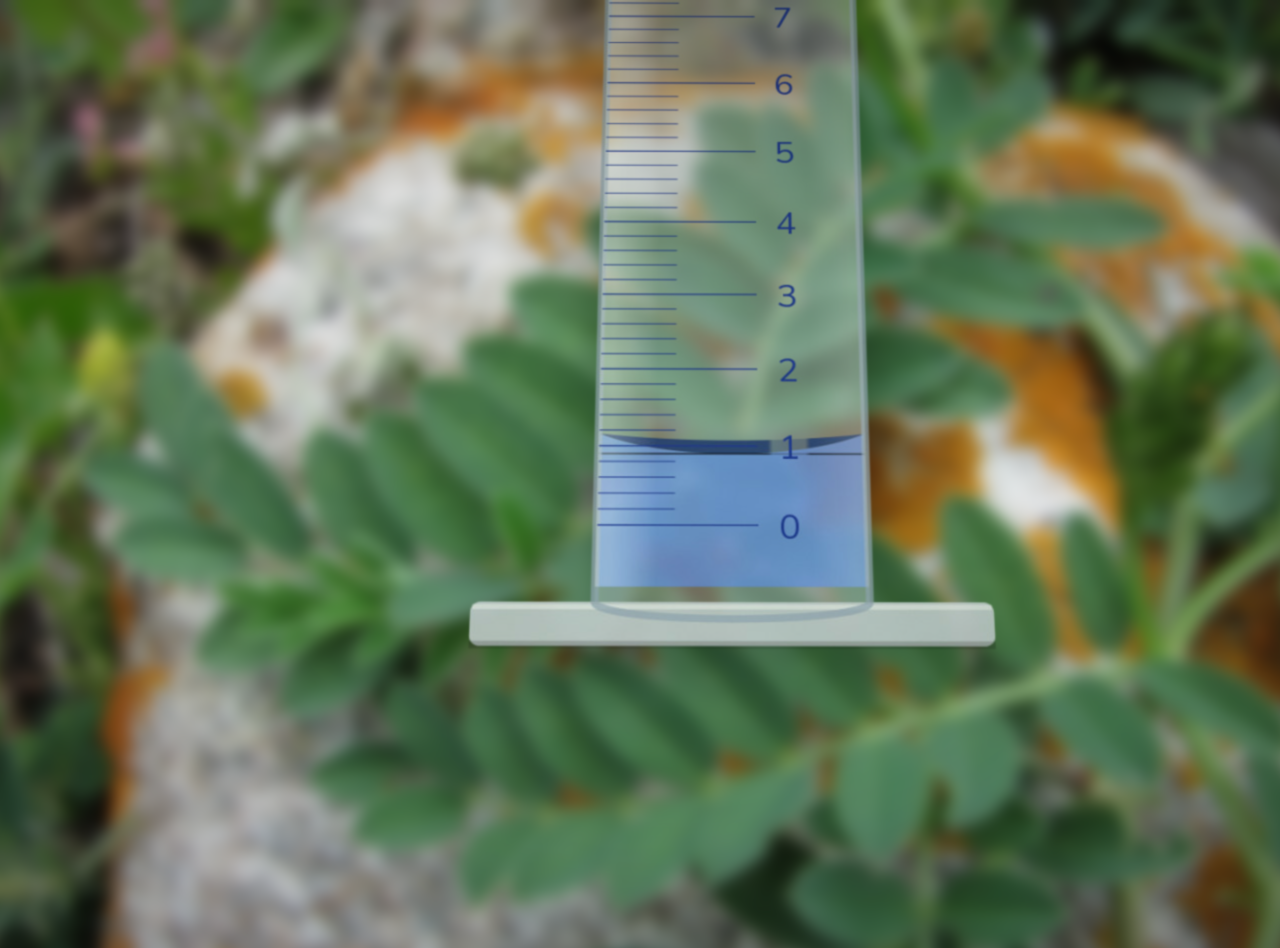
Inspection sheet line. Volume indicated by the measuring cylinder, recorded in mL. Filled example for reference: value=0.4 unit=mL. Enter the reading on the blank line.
value=0.9 unit=mL
